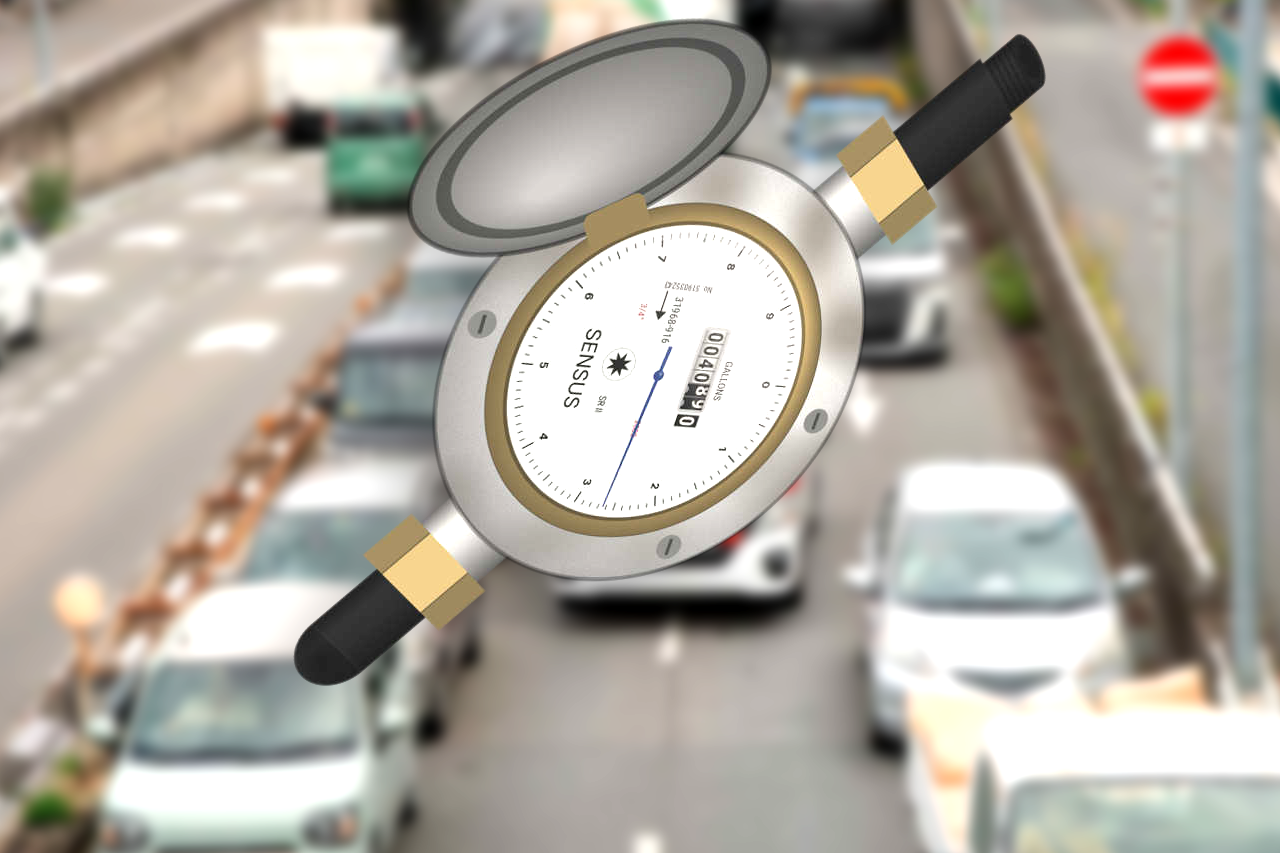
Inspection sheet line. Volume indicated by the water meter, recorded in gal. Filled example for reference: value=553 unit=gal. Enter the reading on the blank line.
value=40892.6 unit=gal
